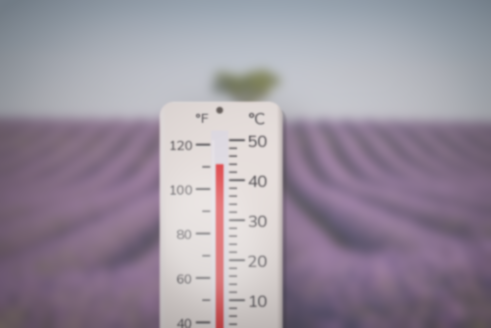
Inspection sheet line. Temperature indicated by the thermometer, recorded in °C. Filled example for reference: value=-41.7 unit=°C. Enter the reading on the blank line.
value=44 unit=°C
